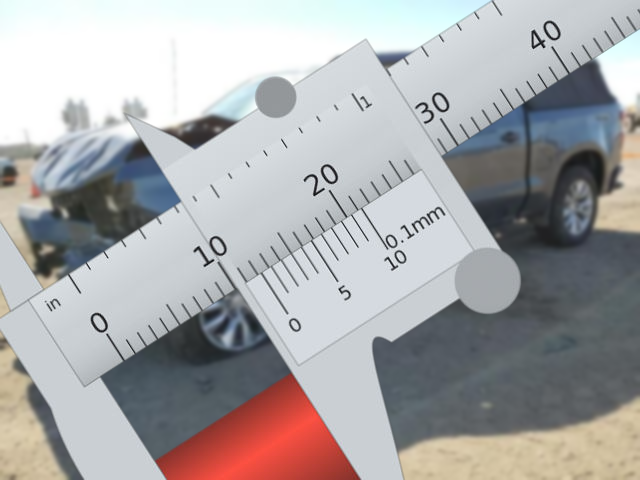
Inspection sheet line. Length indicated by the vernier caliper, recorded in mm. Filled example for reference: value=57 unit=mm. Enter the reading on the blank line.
value=12.3 unit=mm
